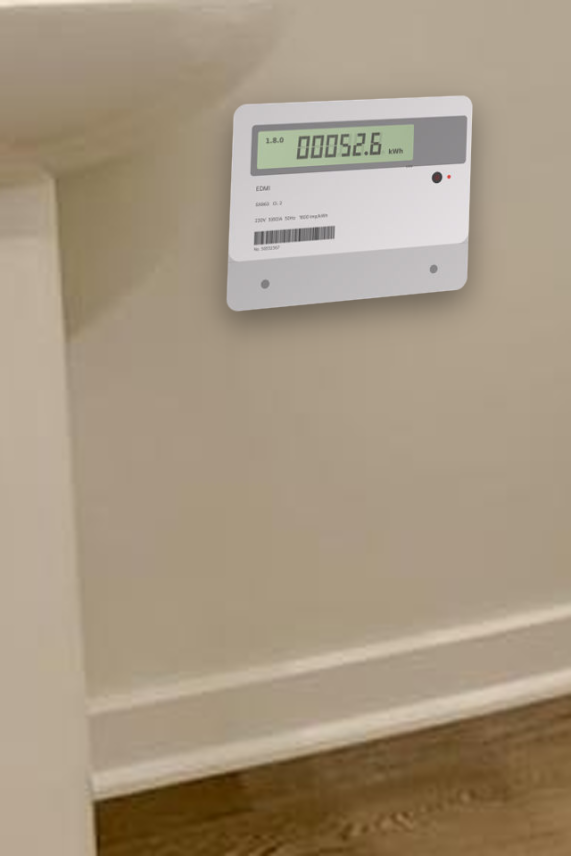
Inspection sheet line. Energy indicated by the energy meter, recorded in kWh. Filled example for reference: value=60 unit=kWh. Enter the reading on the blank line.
value=52.6 unit=kWh
